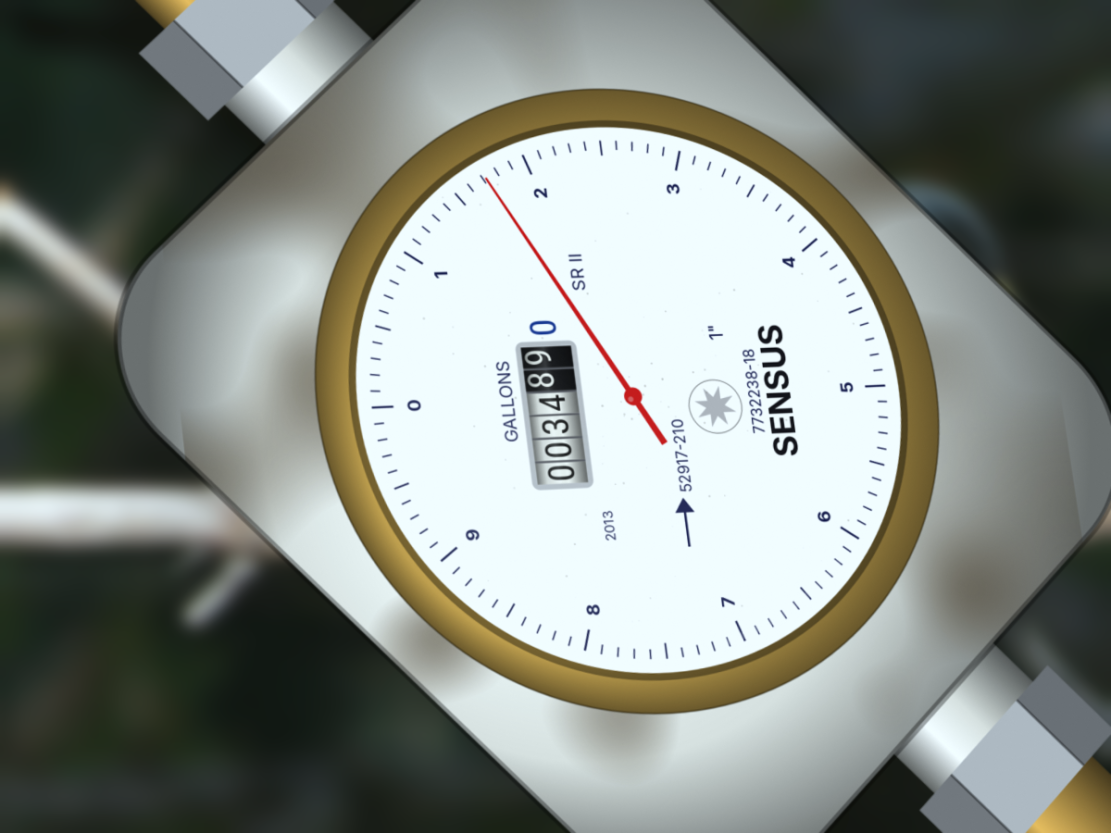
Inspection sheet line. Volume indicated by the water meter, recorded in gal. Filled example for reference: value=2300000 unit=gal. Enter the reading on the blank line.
value=34891.7 unit=gal
